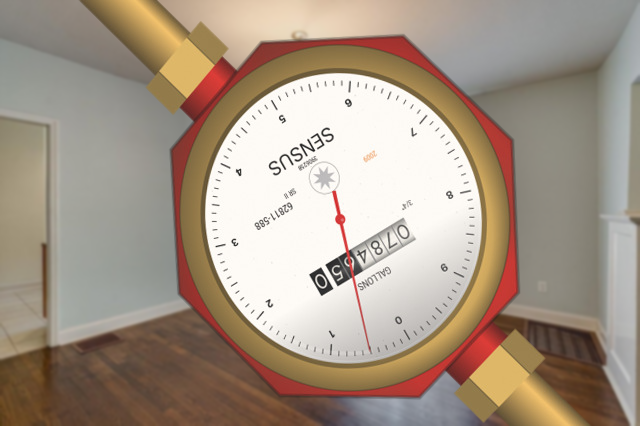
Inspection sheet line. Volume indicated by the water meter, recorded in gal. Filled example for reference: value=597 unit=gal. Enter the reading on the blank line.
value=784650.5 unit=gal
